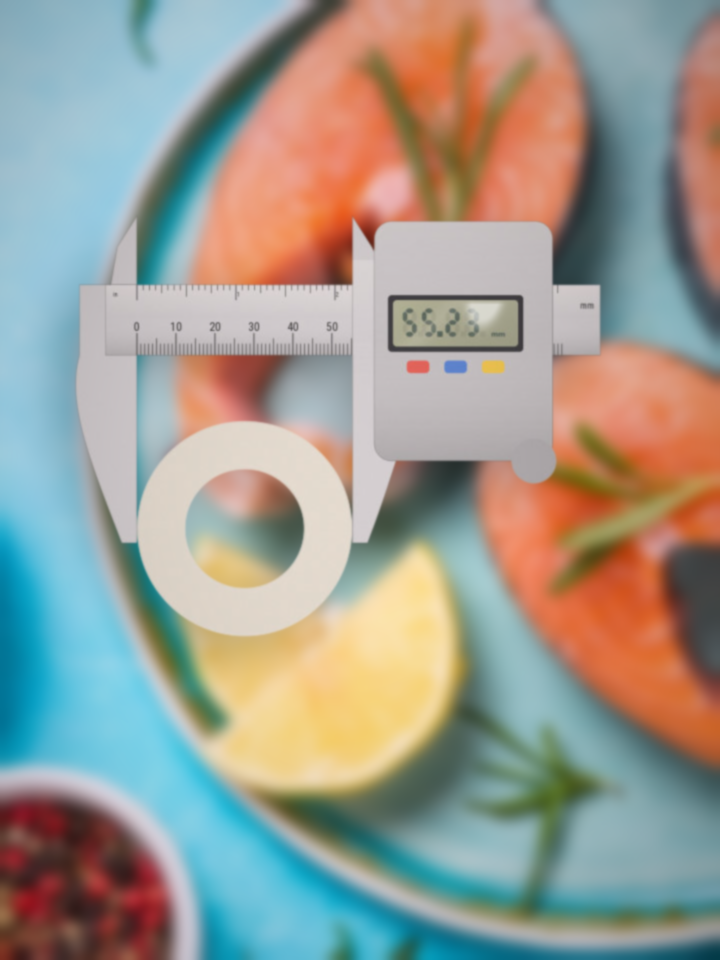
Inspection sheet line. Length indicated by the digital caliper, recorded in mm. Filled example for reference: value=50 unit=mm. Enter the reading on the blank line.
value=55.23 unit=mm
